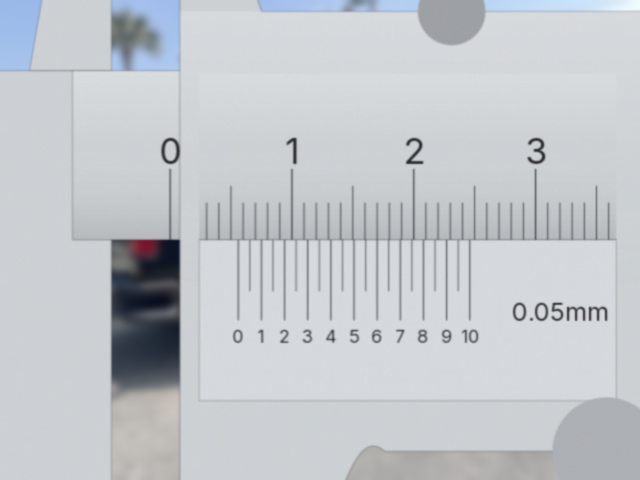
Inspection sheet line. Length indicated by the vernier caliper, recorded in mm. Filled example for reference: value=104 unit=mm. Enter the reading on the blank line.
value=5.6 unit=mm
